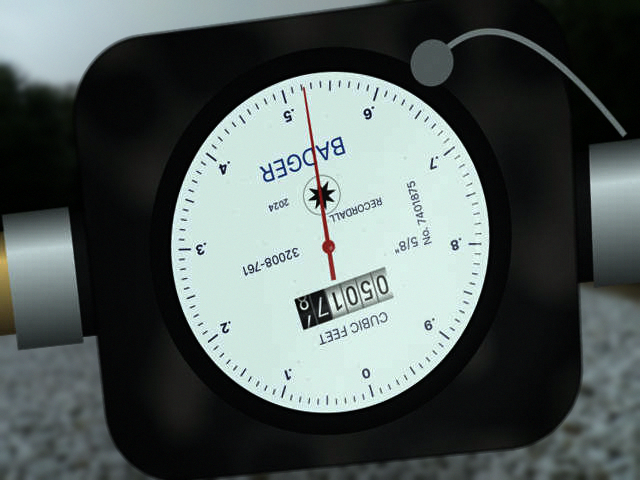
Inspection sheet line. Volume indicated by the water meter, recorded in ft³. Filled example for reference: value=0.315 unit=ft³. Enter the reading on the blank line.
value=50177.52 unit=ft³
